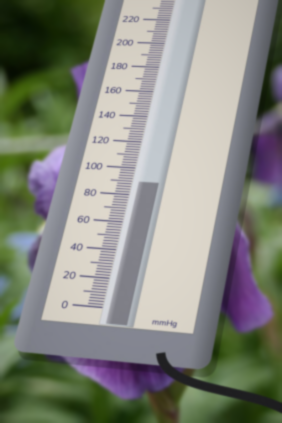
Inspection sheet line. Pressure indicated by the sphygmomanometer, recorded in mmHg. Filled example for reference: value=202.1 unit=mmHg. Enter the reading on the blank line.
value=90 unit=mmHg
